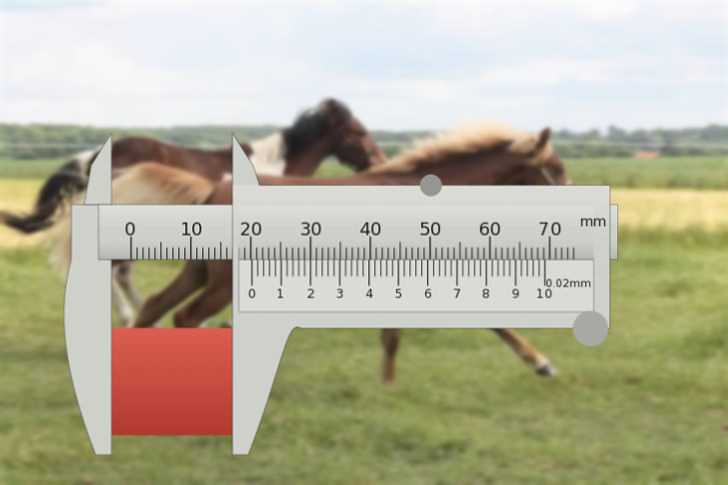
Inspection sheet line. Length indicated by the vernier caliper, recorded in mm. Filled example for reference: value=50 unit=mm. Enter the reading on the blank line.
value=20.2 unit=mm
